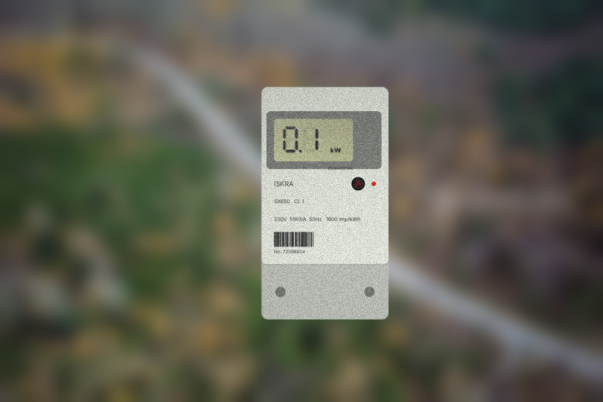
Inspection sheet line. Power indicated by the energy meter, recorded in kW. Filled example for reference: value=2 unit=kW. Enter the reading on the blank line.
value=0.1 unit=kW
